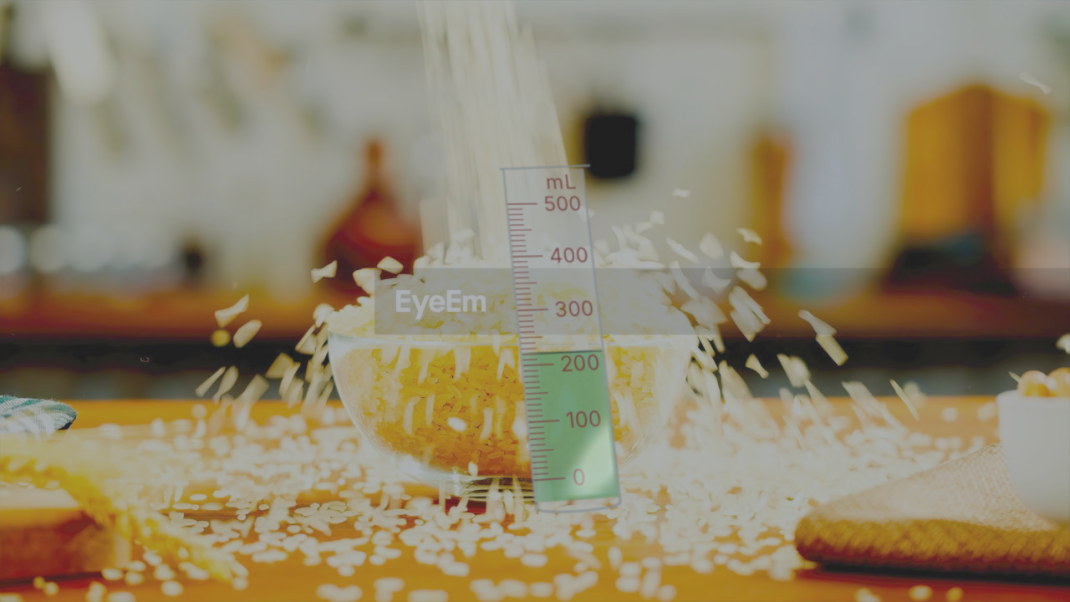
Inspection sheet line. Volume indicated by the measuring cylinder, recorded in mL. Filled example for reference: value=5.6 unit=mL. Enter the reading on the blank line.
value=220 unit=mL
